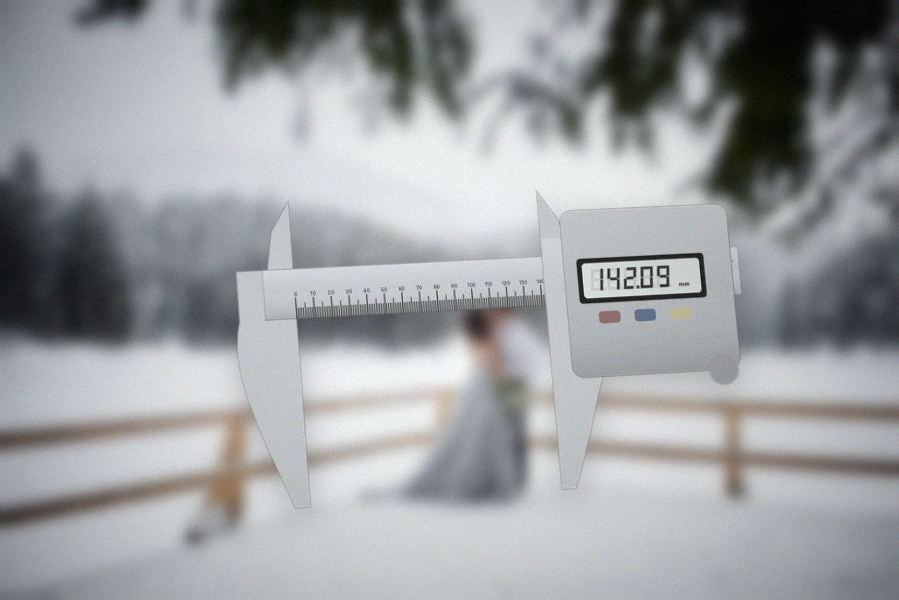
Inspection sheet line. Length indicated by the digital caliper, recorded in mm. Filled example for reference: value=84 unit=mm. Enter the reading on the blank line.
value=142.09 unit=mm
